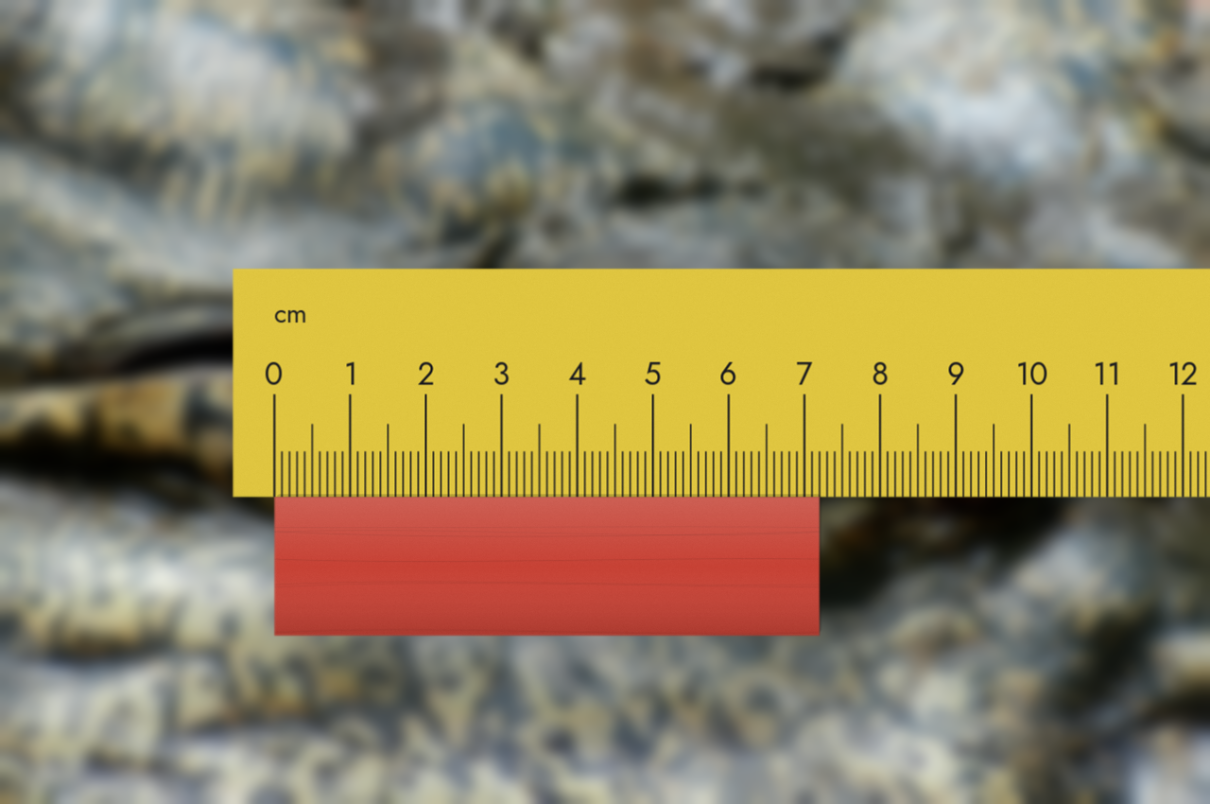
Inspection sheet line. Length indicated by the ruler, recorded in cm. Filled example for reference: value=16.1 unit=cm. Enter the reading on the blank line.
value=7.2 unit=cm
